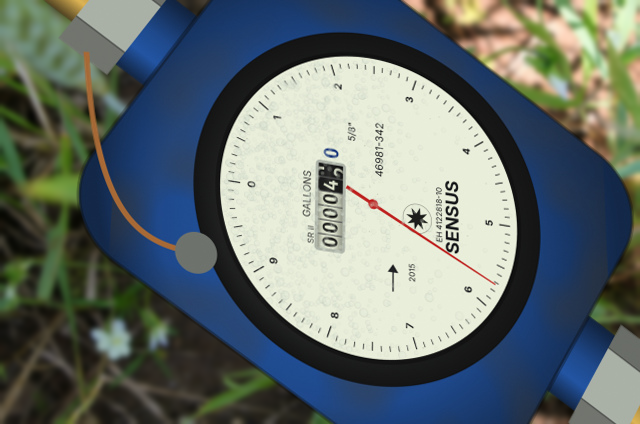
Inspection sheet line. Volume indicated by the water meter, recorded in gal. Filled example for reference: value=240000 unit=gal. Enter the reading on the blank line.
value=415.7 unit=gal
